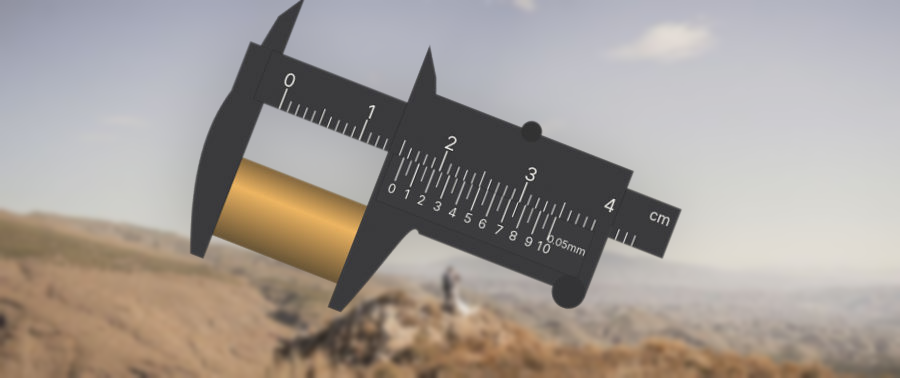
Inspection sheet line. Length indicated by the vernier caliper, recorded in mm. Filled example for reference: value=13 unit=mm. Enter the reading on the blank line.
value=15.6 unit=mm
